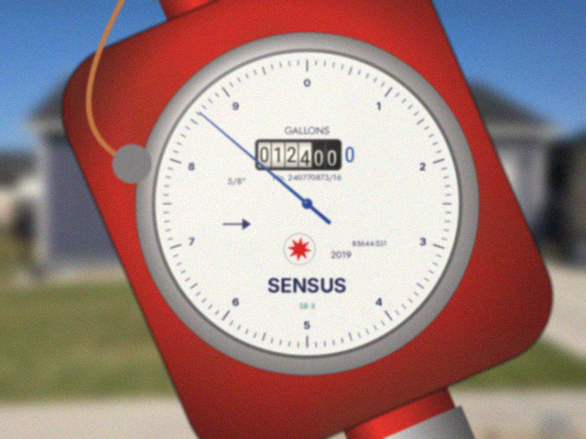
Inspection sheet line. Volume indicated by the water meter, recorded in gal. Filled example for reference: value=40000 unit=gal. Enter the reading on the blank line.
value=123998.6 unit=gal
